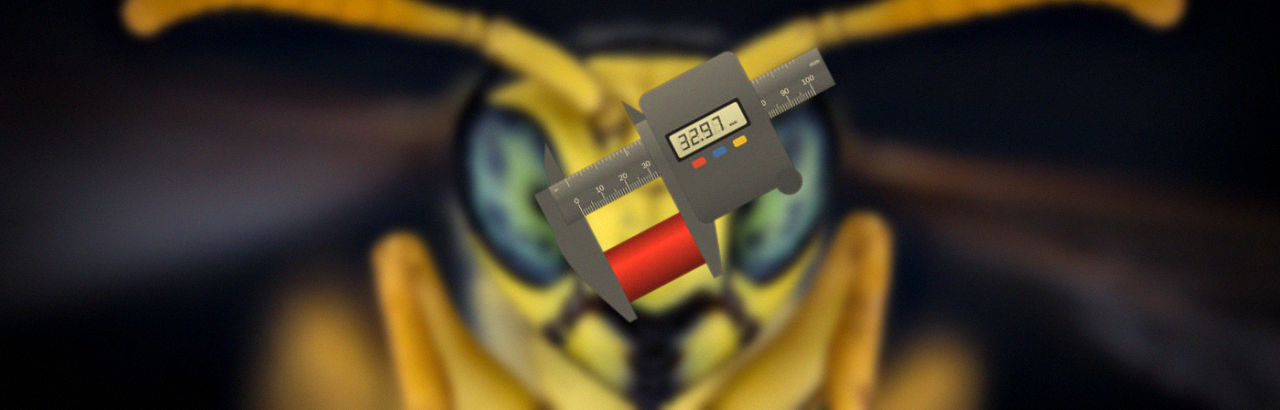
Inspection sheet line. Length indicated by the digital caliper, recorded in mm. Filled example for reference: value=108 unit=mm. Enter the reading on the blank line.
value=32.97 unit=mm
